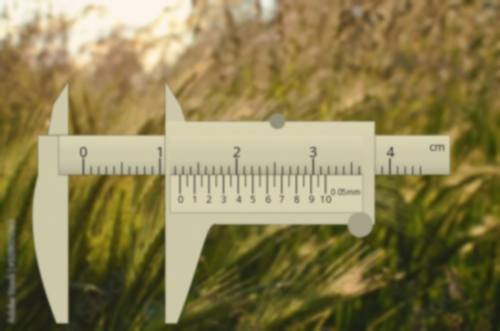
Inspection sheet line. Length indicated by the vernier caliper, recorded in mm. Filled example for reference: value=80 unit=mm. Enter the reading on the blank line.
value=12.6 unit=mm
